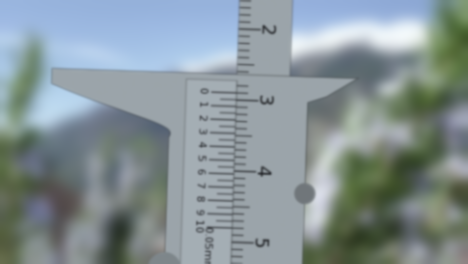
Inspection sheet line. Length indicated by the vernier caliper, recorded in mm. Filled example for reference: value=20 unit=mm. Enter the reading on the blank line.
value=29.0 unit=mm
